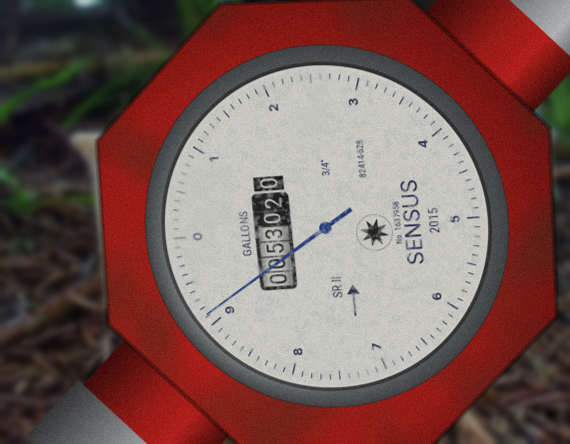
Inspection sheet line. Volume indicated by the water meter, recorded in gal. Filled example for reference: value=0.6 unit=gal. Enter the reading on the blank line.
value=53019.1 unit=gal
